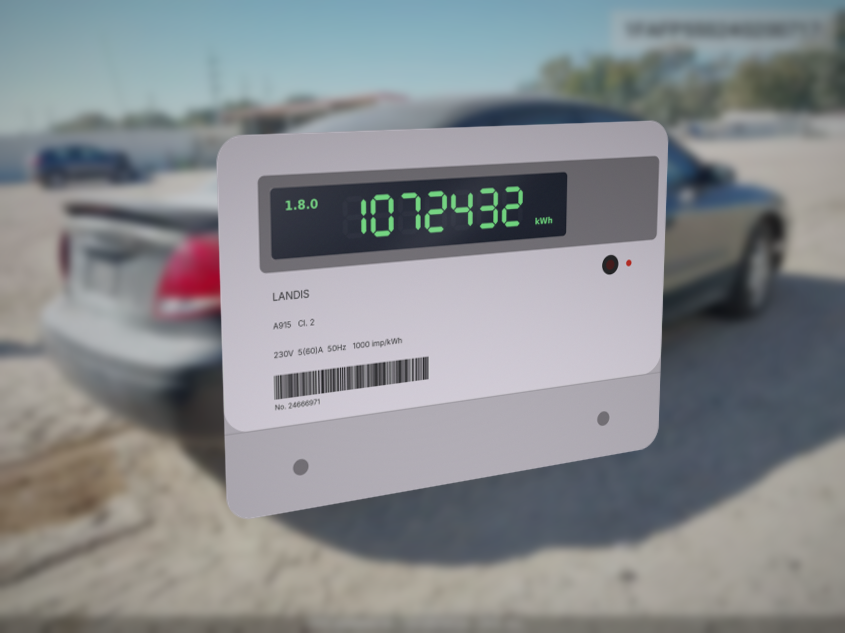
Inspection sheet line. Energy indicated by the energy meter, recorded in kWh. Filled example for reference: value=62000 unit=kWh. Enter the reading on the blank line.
value=1072432 unit=kWh
